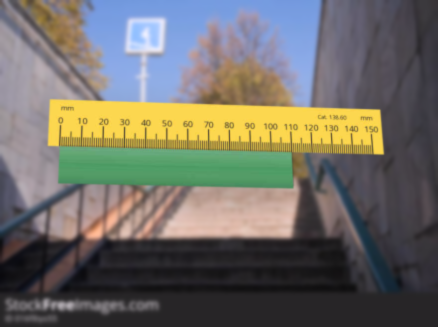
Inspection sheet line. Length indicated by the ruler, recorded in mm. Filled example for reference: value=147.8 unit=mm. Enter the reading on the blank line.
value=110 unit=mm
